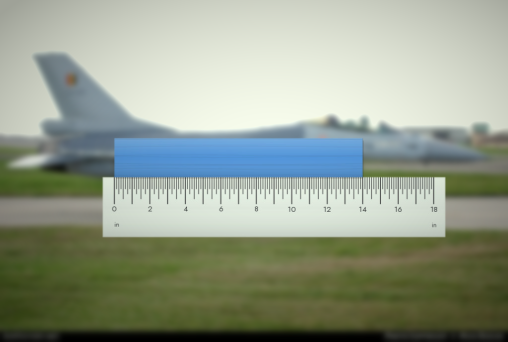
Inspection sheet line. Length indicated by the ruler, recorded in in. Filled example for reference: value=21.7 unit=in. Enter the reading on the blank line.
value=14 unit=in
